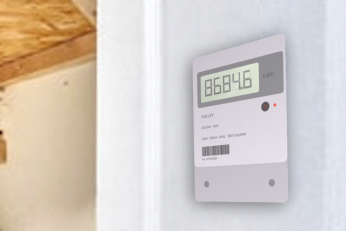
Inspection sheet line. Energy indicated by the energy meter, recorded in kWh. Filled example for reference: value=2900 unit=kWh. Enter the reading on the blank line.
value=8684.6 unit=kWh
